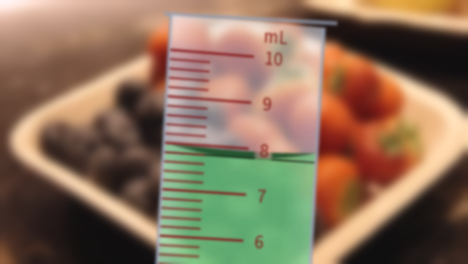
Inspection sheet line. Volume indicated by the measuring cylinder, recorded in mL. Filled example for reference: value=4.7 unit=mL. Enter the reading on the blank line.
value=7.8 unit=mL
